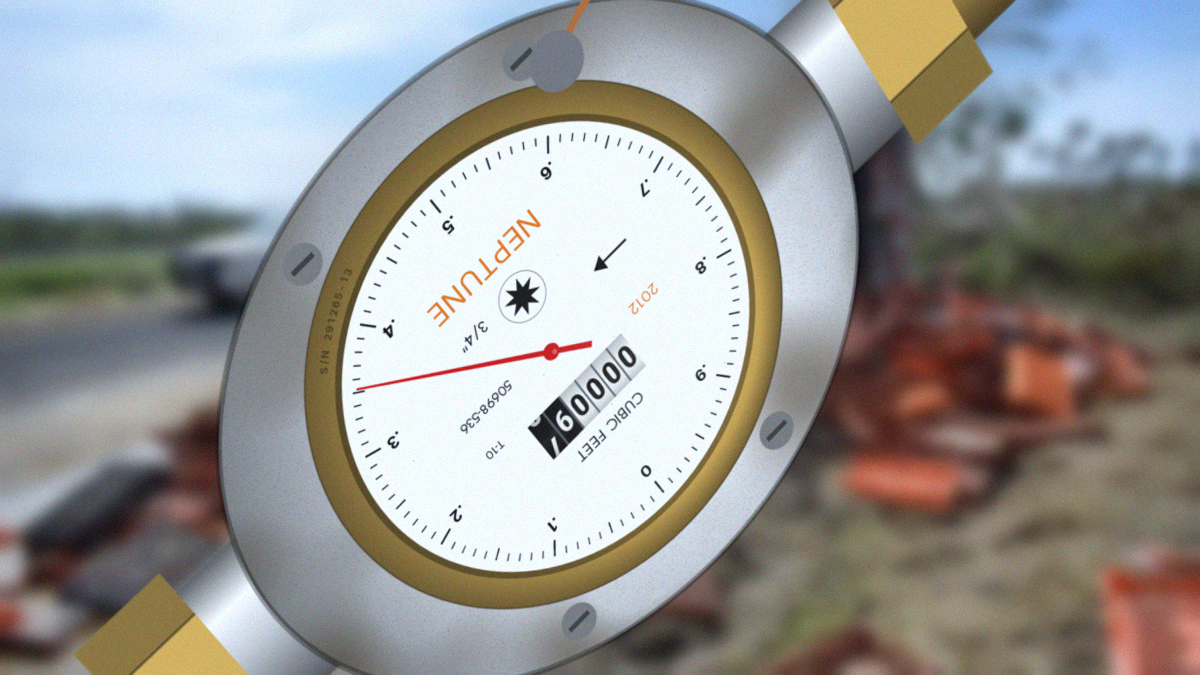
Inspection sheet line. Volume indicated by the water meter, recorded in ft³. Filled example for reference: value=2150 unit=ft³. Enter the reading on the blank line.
value=97.35 unit=ft³
